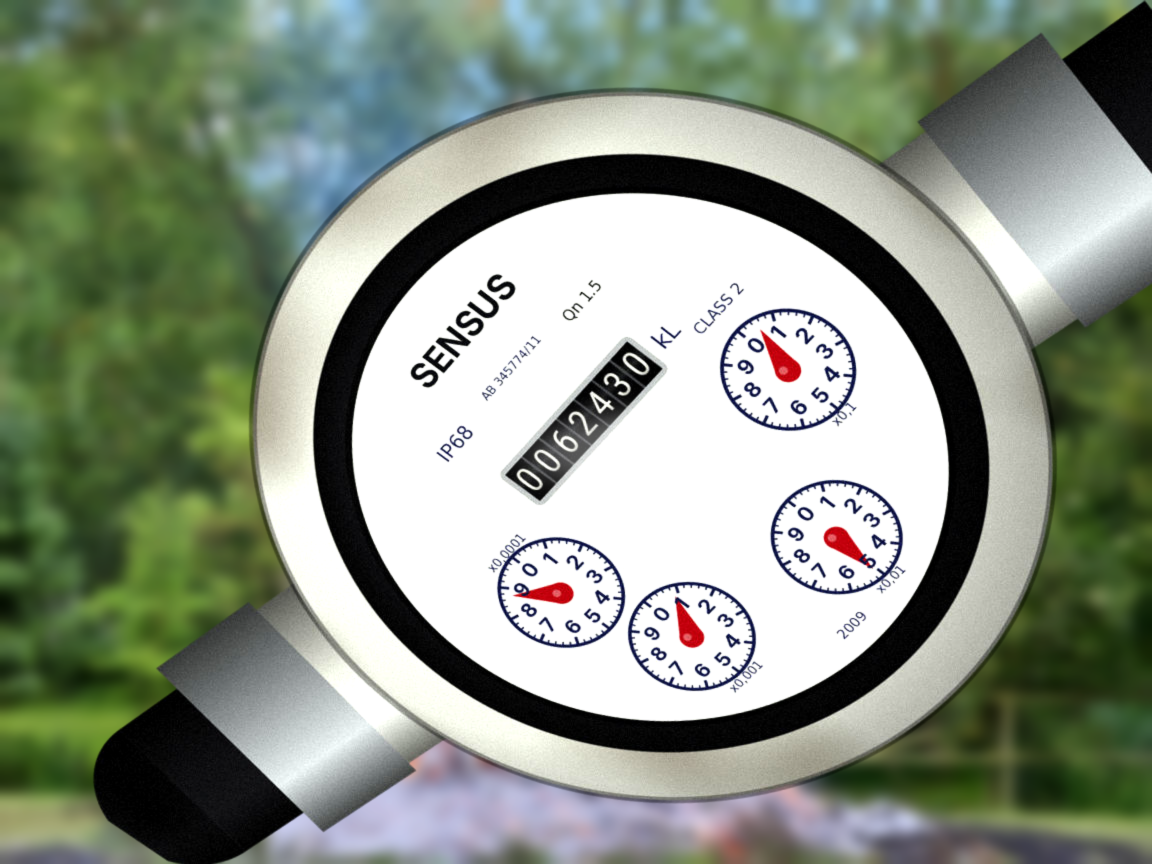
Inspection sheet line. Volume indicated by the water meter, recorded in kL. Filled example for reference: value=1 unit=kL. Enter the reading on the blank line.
value=62430.0508 unit=kL
